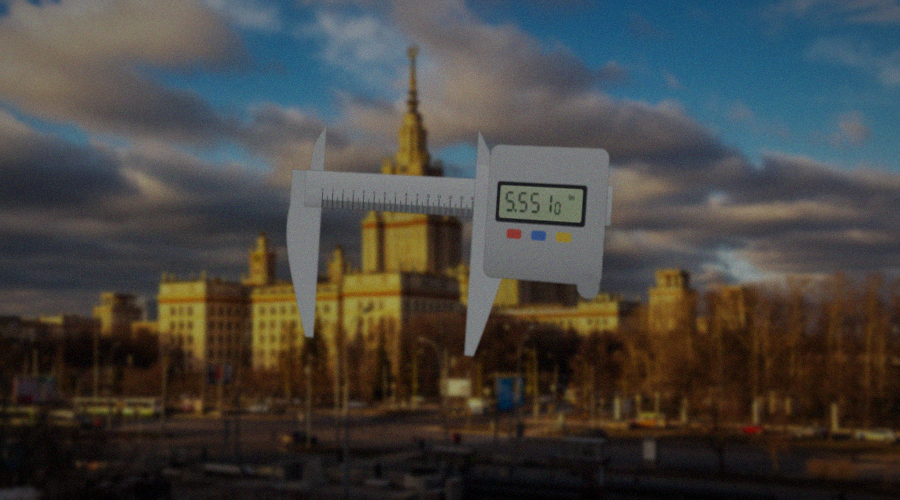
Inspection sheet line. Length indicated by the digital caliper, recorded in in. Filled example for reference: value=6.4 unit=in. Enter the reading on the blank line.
value=5.5510 unit=in
